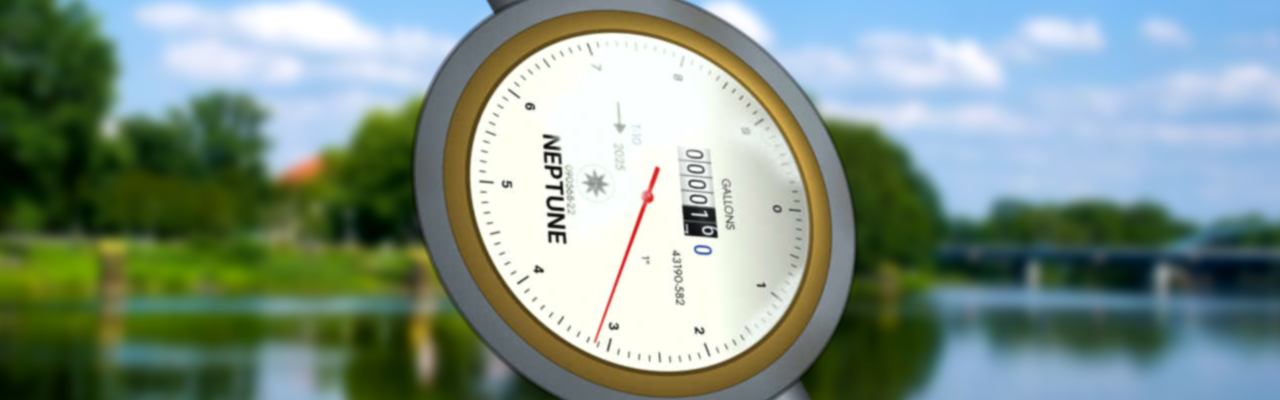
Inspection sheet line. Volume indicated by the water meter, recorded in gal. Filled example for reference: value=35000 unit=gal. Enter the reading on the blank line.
value=163.1 unit=gal
